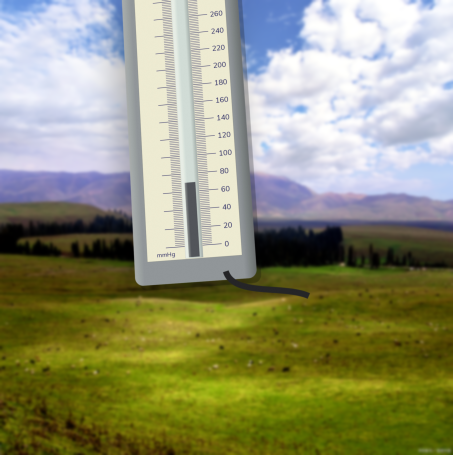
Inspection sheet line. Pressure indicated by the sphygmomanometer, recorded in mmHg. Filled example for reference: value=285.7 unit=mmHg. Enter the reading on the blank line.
value=70 unit=mmHg
